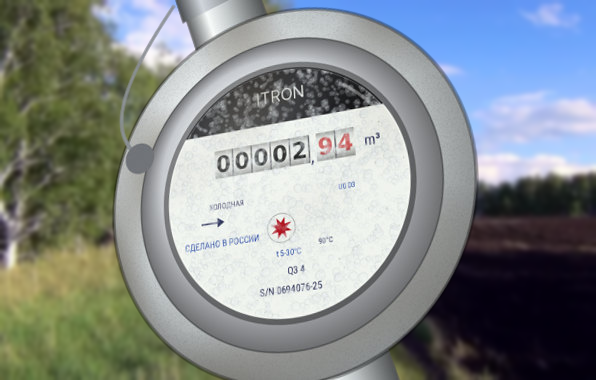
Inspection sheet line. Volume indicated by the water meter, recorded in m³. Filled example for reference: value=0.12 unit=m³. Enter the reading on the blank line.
value=2.94 unit=m³
